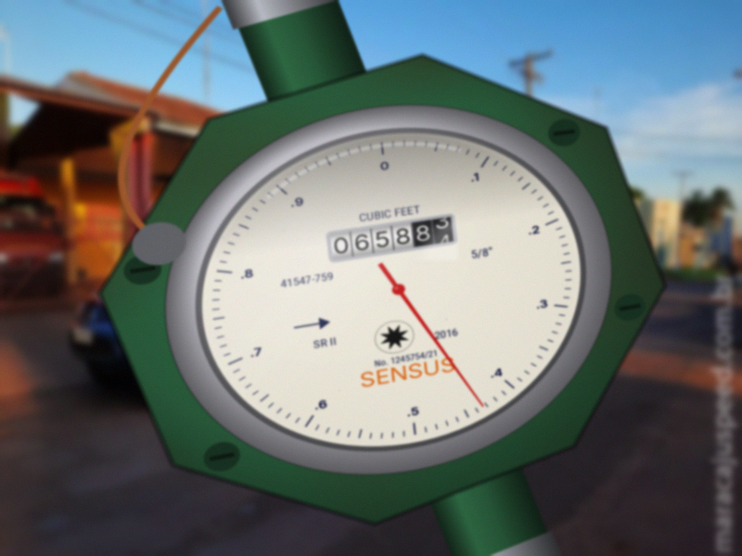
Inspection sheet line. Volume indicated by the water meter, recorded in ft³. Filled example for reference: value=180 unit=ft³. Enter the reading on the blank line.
value=65883.43 unit=ft³
